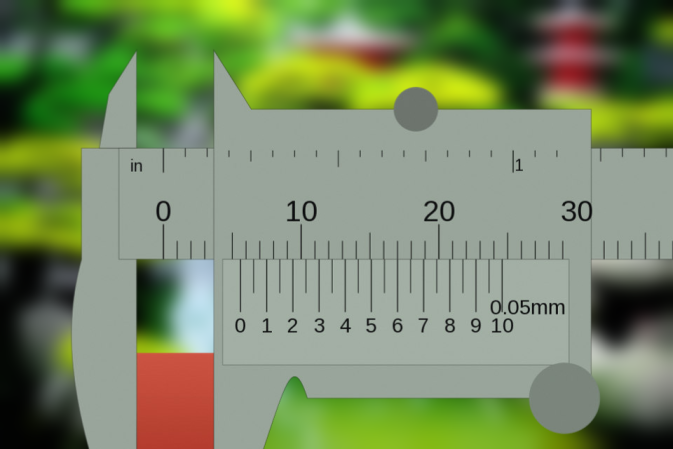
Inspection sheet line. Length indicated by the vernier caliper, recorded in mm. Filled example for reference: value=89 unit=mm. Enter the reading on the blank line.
value=5.6 unit=mm
